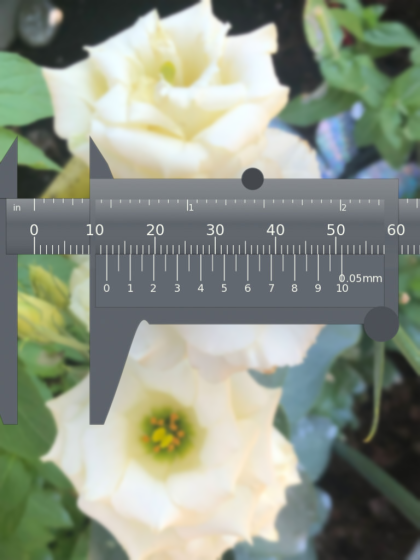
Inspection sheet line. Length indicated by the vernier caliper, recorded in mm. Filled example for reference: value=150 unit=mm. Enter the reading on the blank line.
value=12.0 unit=mm
